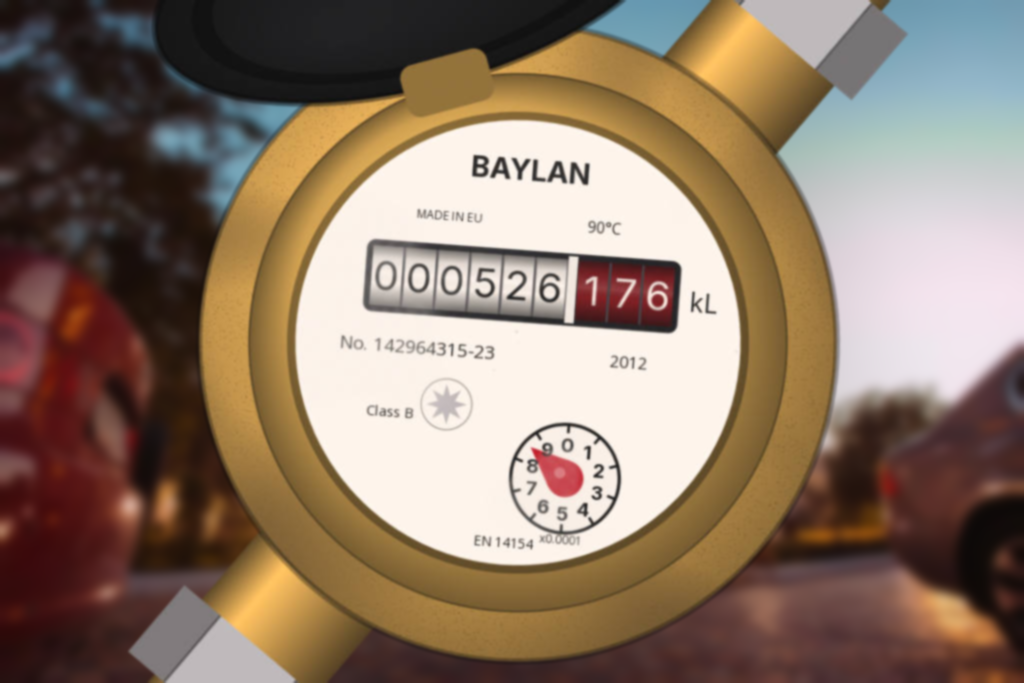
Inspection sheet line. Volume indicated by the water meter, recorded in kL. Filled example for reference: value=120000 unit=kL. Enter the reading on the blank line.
value=526.1768 unit=kL
